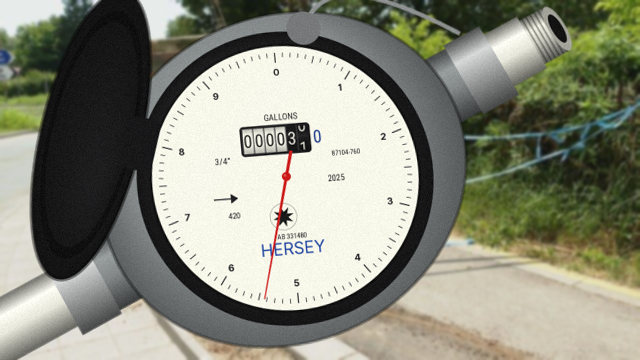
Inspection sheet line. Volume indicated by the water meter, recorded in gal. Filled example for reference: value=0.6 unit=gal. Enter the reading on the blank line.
value=305.4 unit=gal
